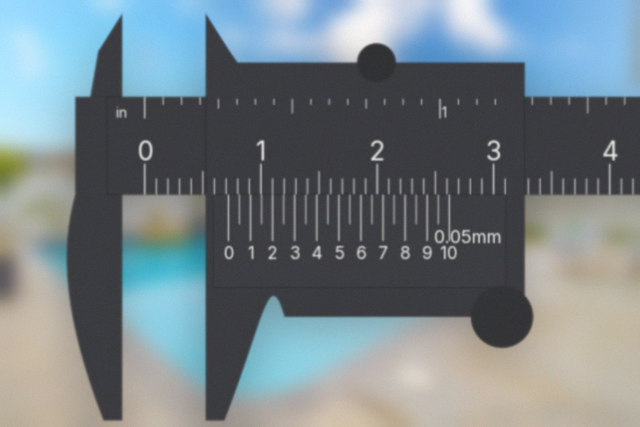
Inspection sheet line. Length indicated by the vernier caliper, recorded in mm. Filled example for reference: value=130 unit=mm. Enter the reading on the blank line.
value=7.2 unit=mm
